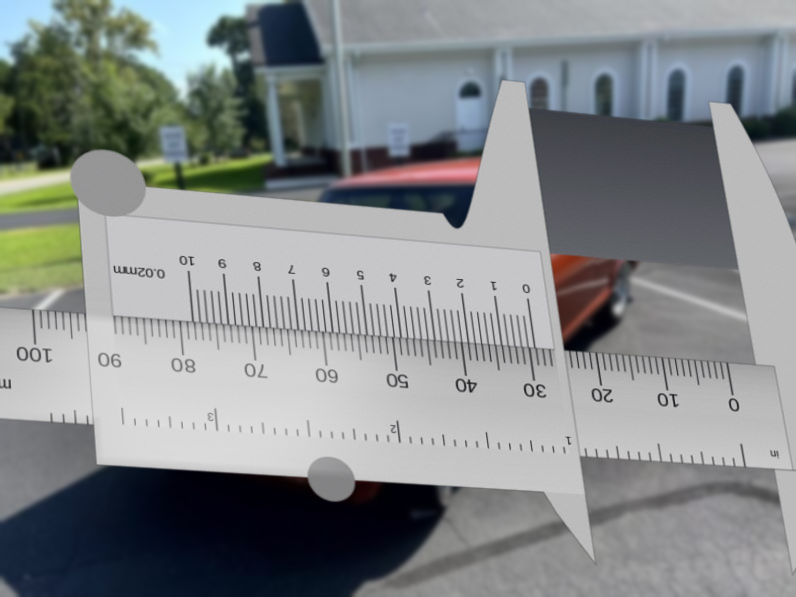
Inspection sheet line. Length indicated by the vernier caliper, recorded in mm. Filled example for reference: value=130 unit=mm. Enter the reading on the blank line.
value=29.2 unit=mm
